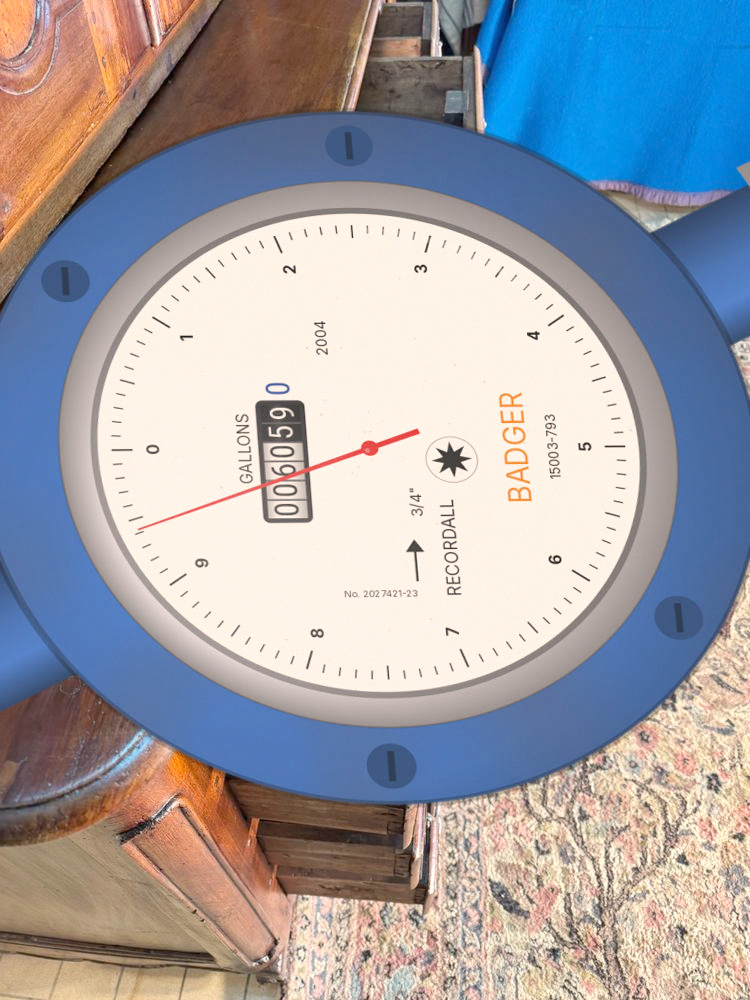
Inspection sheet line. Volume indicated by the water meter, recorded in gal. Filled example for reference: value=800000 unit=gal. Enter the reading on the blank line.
value=60589.4 unit=gal
